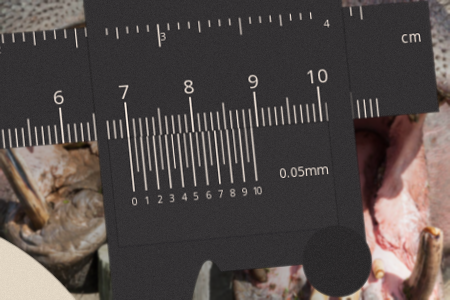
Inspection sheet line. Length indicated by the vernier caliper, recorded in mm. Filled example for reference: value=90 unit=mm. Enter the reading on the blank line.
value=70.0 unit=mm
